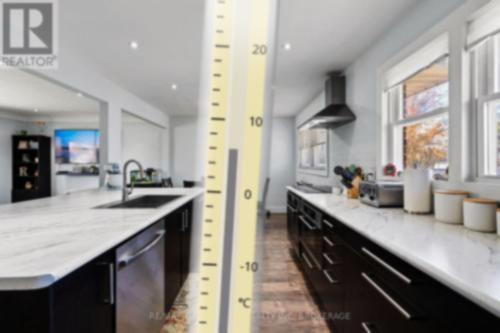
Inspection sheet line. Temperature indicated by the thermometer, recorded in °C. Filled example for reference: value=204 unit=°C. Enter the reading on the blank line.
value=6 unit=°C
